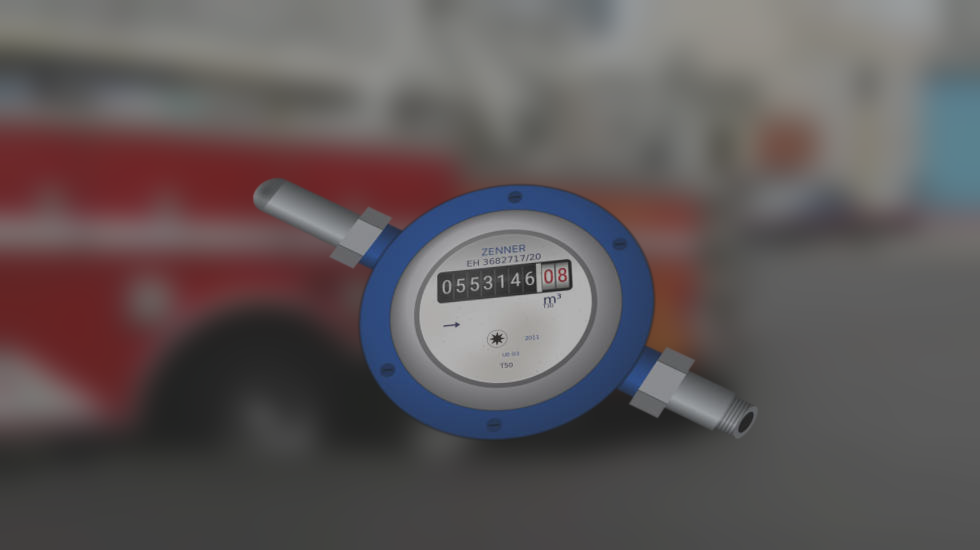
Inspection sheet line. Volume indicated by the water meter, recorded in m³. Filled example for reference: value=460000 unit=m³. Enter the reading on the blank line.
value=553146.08 unit=m³
